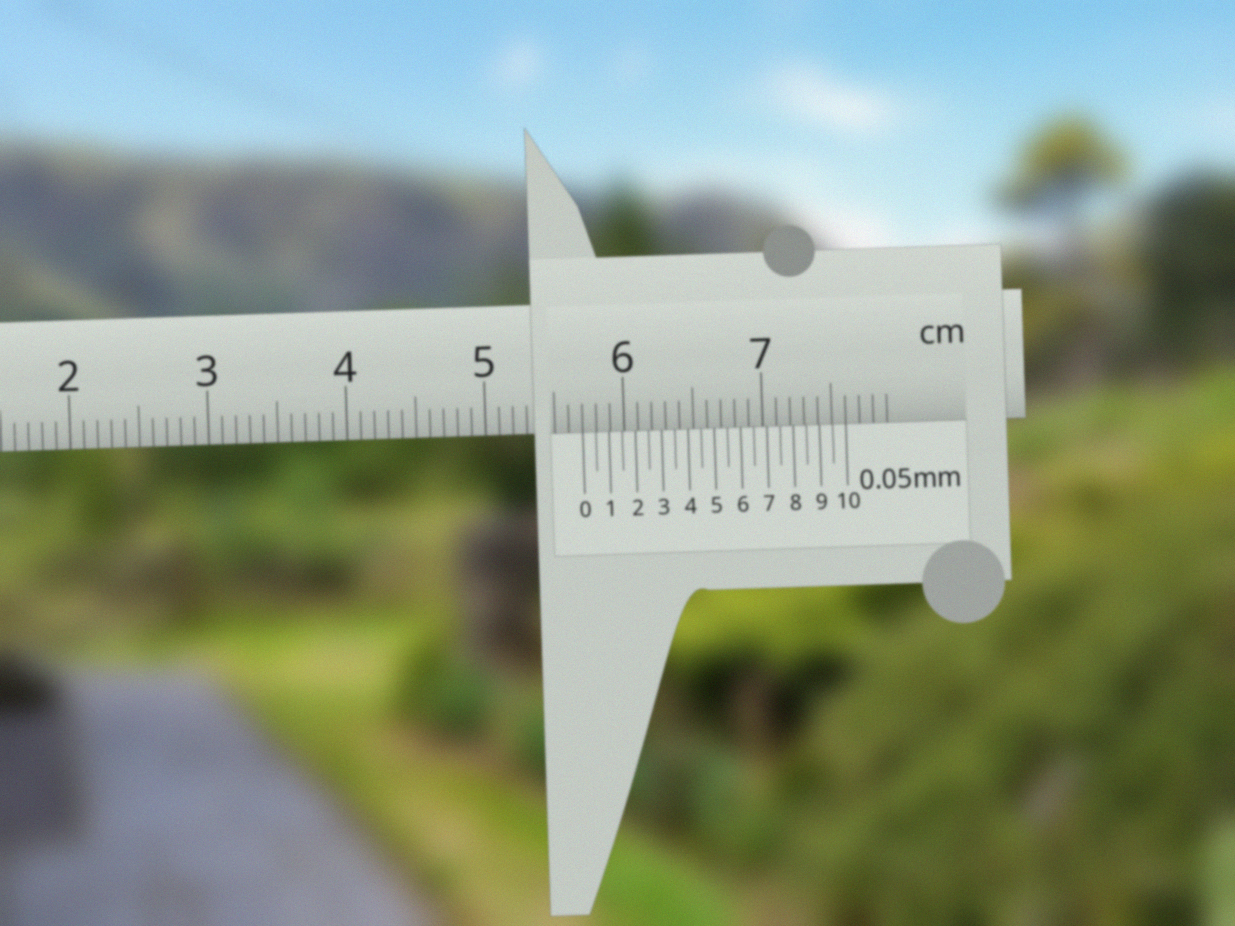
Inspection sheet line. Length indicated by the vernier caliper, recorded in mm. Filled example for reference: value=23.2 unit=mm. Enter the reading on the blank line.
value=57.0 unit=mm
